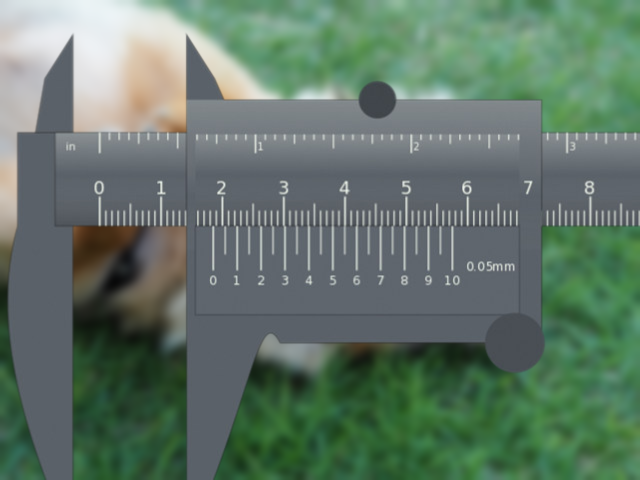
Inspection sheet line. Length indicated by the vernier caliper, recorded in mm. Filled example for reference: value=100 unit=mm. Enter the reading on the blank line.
value=18.5 unit=mm
